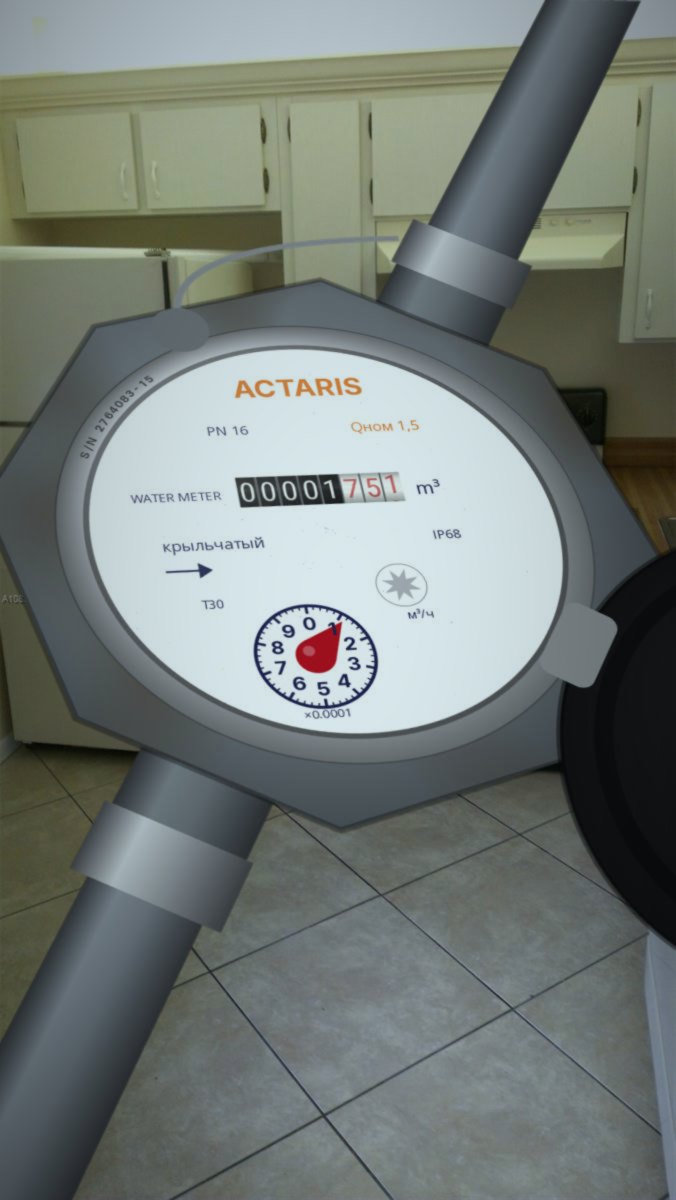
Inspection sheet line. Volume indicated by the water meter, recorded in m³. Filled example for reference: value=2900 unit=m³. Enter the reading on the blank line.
value=1.7511 unit=m³
